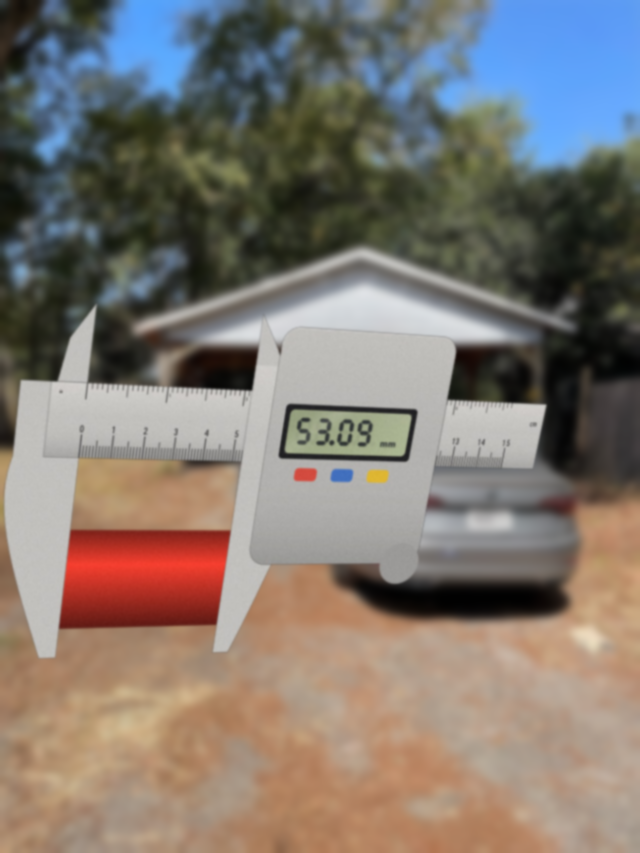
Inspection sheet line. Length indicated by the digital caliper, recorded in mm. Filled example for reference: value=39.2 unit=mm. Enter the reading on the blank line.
value=53.09 unit=mm
